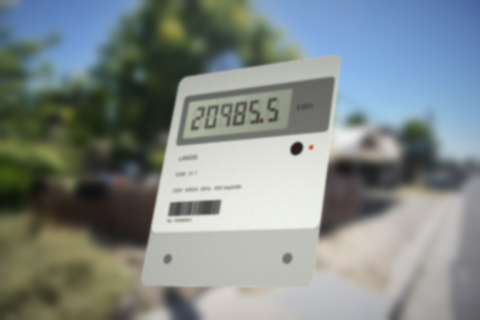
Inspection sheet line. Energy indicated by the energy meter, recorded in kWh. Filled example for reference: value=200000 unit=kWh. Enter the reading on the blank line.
value=20985.5 unit=kWh
